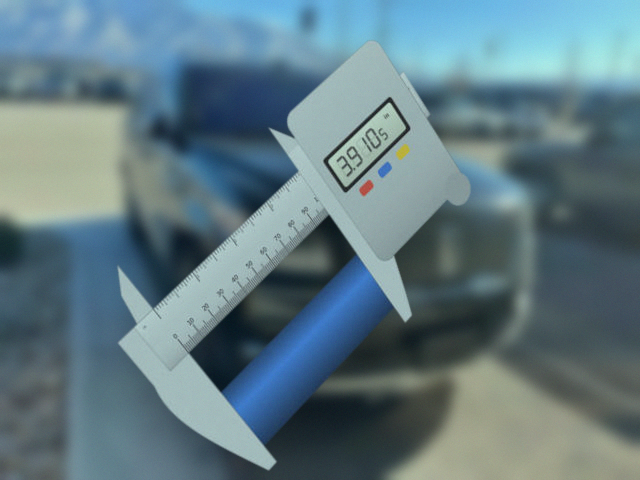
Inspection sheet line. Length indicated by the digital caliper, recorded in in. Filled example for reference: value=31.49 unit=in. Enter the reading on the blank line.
value=3.9105 unit=in
